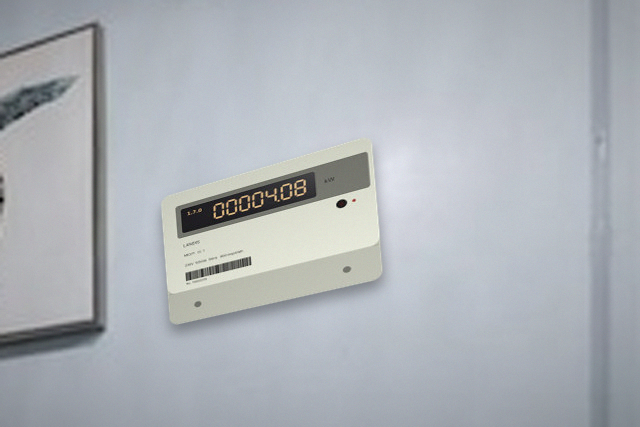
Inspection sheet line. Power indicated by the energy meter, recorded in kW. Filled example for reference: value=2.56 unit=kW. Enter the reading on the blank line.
value=4.08 unit=kW
